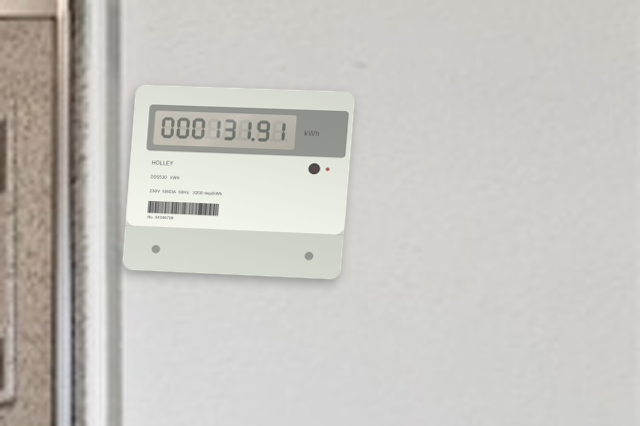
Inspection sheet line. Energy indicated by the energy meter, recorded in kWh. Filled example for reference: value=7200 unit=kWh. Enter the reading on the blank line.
value=131.91 unit=kWh
